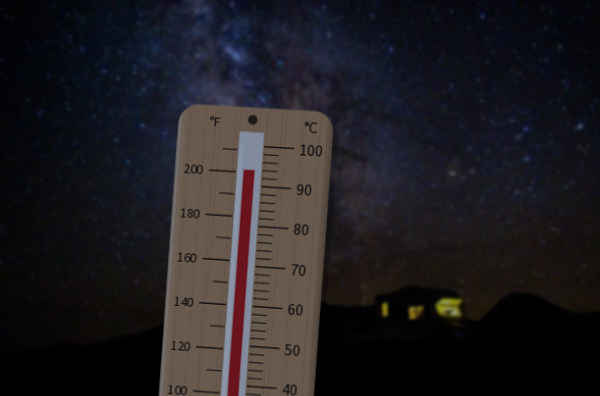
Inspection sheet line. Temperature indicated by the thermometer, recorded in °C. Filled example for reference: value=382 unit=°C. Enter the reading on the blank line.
value=94 unit=°C
